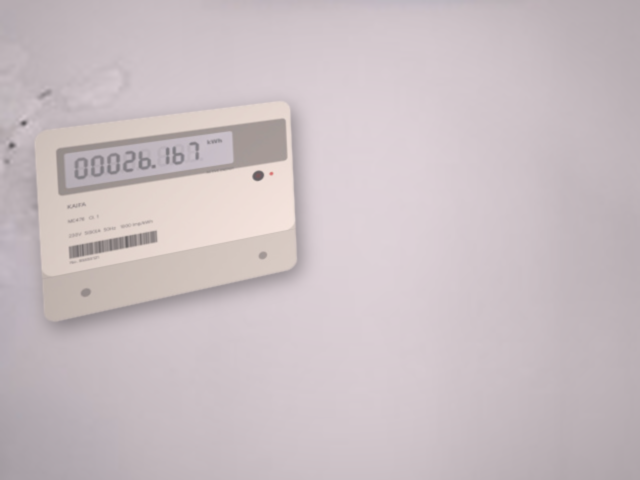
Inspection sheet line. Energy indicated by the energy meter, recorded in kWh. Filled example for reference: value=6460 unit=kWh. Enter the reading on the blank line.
value=26.167 unit=kWh
